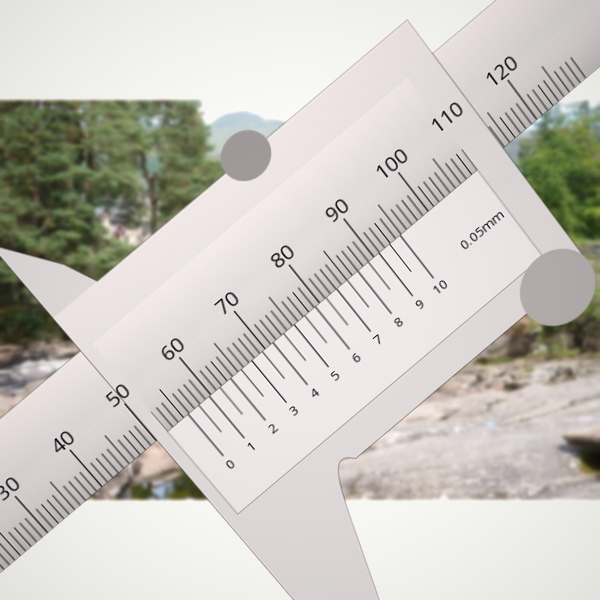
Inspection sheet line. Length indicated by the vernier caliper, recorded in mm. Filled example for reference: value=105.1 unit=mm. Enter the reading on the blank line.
value=55.8 unit=mm
